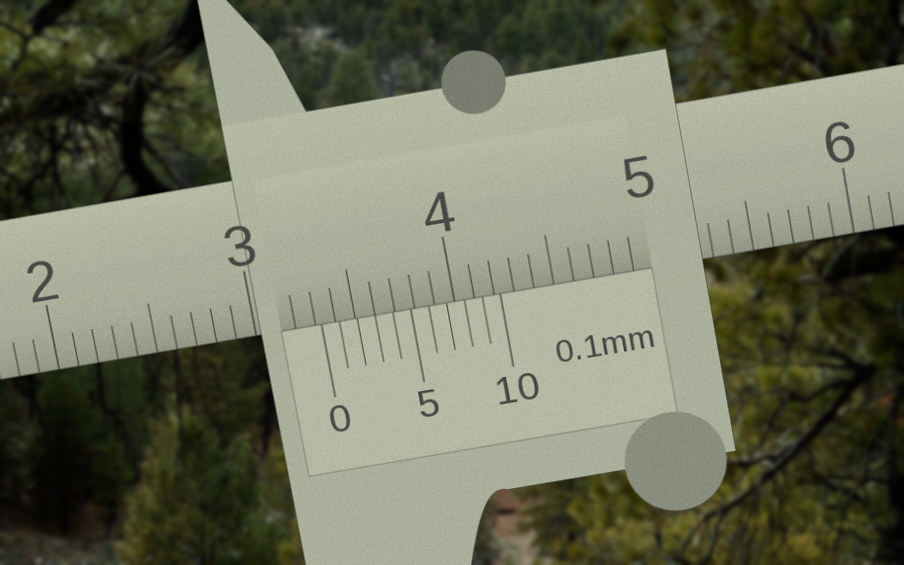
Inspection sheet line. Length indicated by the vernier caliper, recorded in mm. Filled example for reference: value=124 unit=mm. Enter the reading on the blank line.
value=33.3 unit=mm
